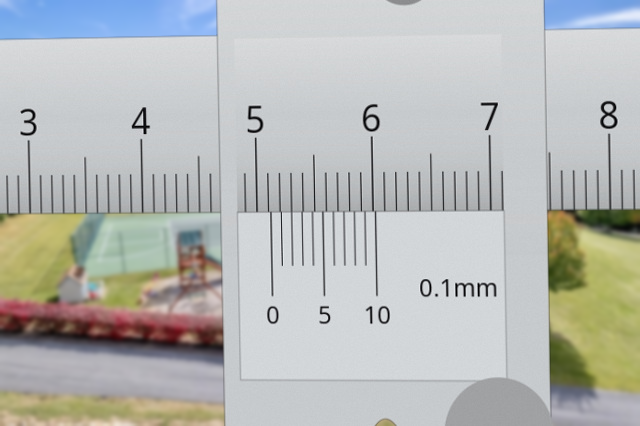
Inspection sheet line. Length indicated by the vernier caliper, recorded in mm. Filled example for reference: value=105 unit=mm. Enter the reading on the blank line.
value=51.2 unit=mm
